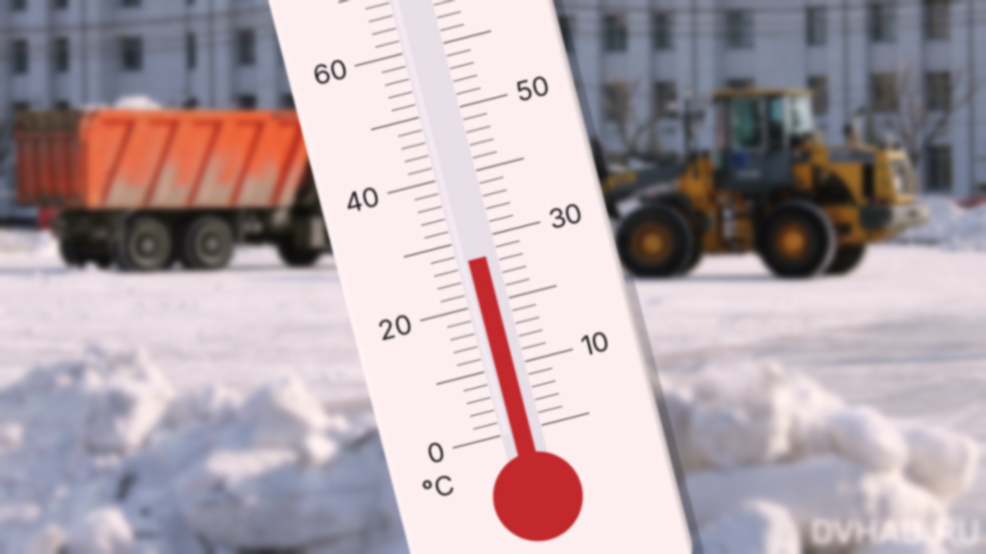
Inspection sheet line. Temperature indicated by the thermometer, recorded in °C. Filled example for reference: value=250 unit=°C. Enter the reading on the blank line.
value=27 unit=°C
